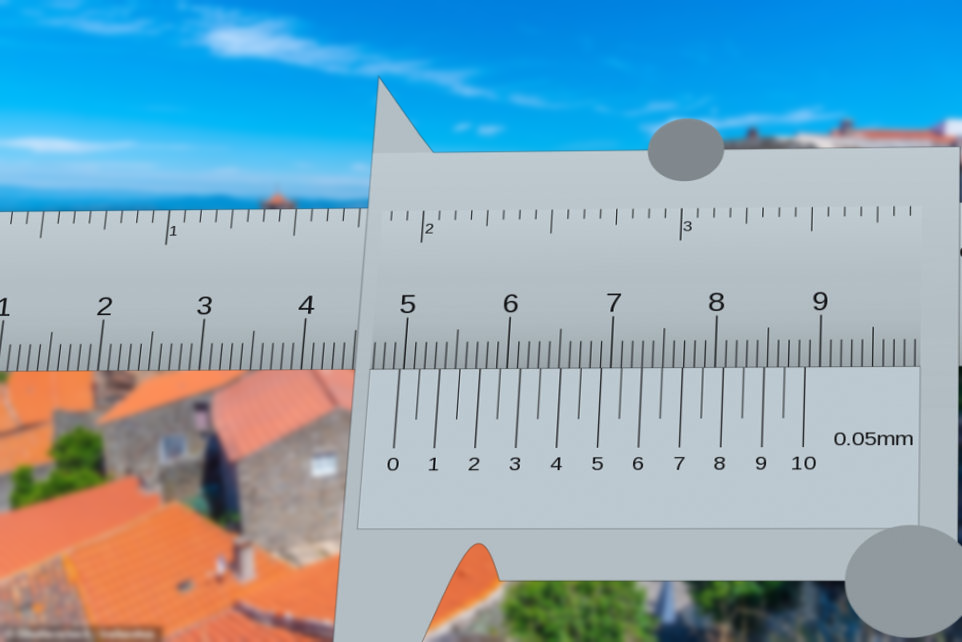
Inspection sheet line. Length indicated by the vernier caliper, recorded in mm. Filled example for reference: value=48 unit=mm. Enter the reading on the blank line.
value=49.6 unit=mm
